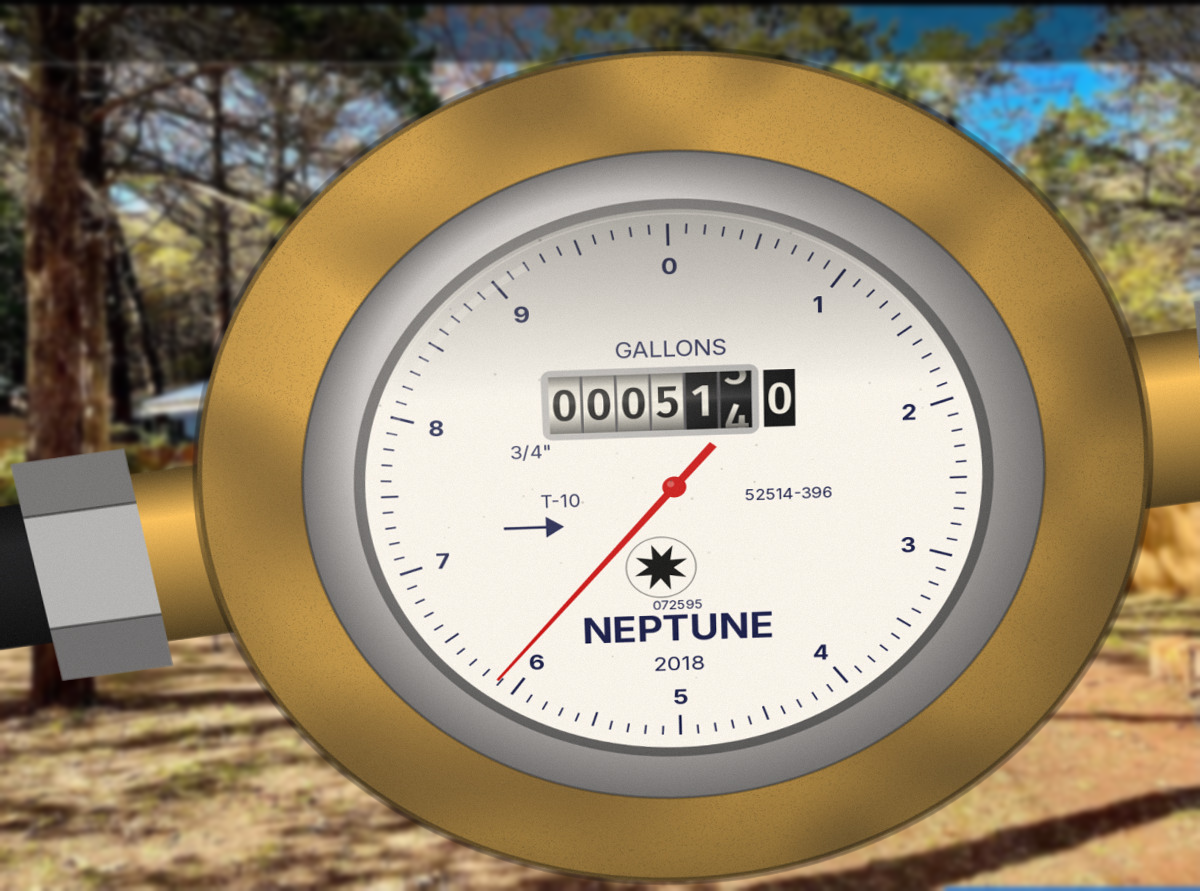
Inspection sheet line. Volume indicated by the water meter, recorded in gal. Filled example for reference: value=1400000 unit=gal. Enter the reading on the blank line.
value=5136.1 unit=gal
